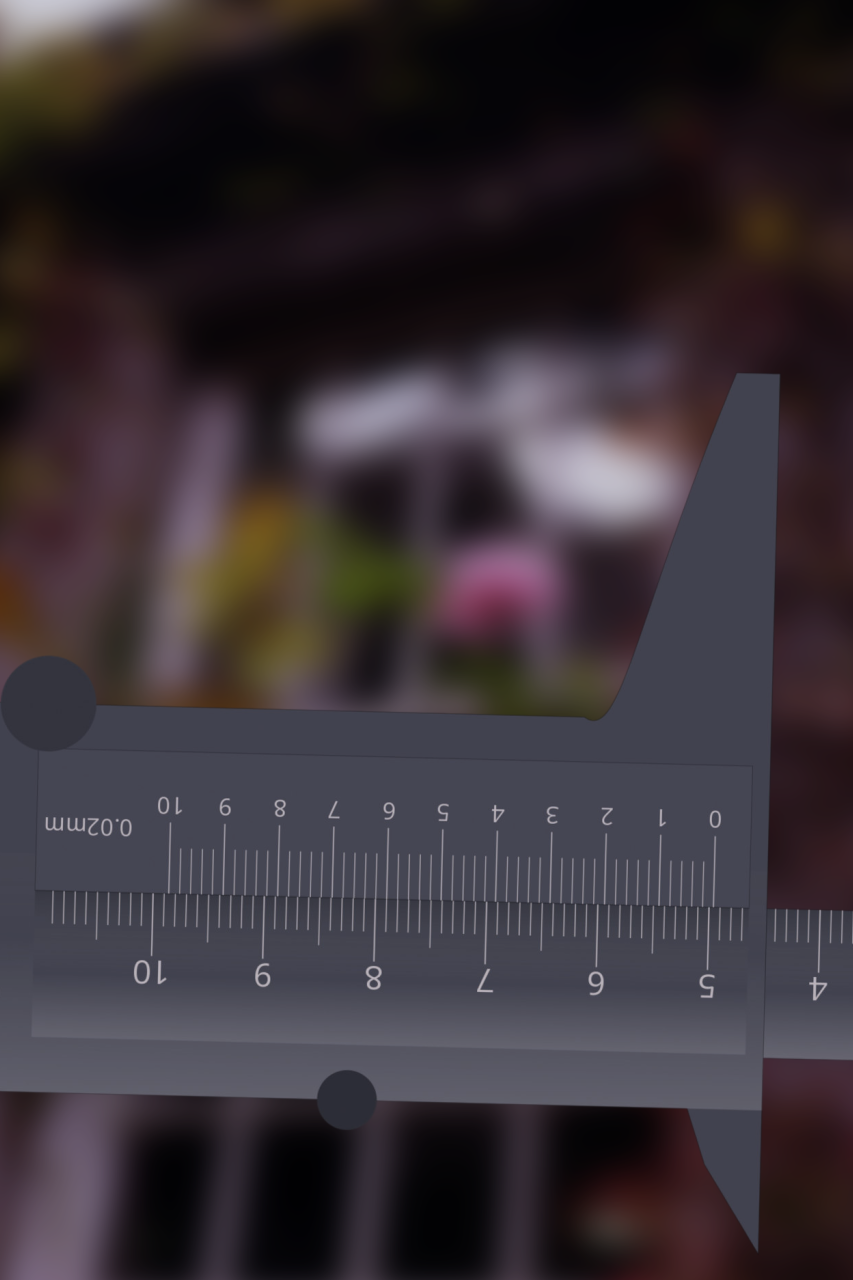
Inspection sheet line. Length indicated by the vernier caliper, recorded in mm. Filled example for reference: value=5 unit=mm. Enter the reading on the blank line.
value=49.6 unit=mm
